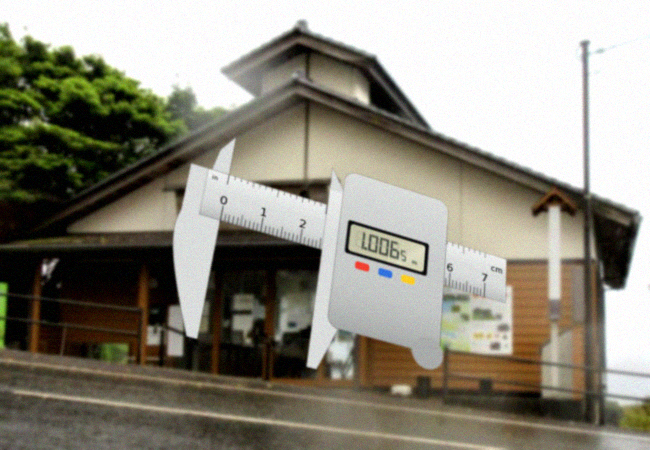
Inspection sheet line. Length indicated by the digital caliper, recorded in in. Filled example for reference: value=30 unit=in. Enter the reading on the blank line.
value=1.0065 unit=in
